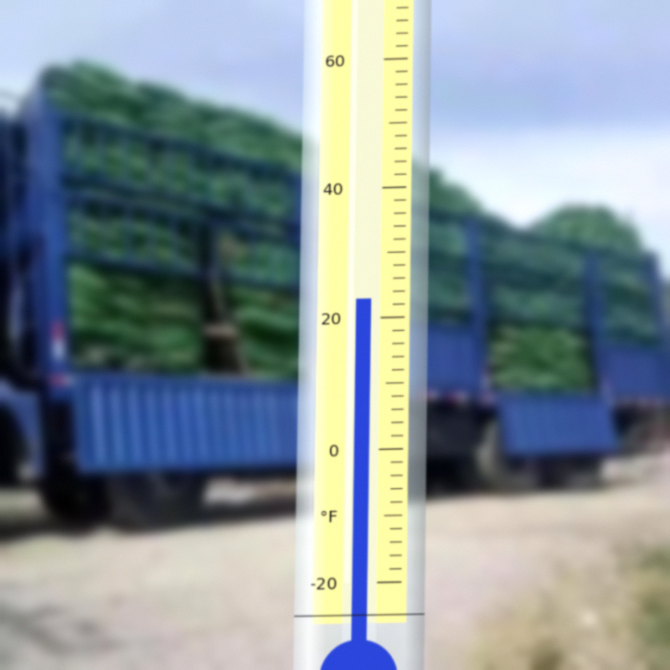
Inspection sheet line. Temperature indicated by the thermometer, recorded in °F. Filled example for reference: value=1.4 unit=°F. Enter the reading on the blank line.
value=23 unit=°F
